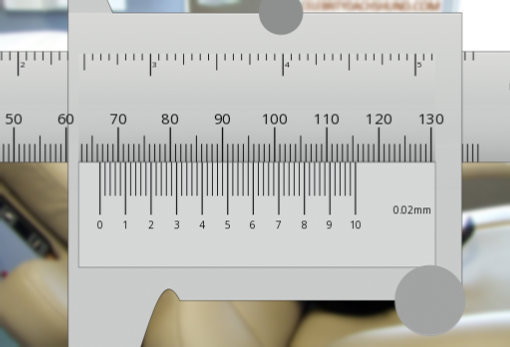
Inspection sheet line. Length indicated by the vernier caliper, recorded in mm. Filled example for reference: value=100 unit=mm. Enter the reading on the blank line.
value=66.5 unit=mm
